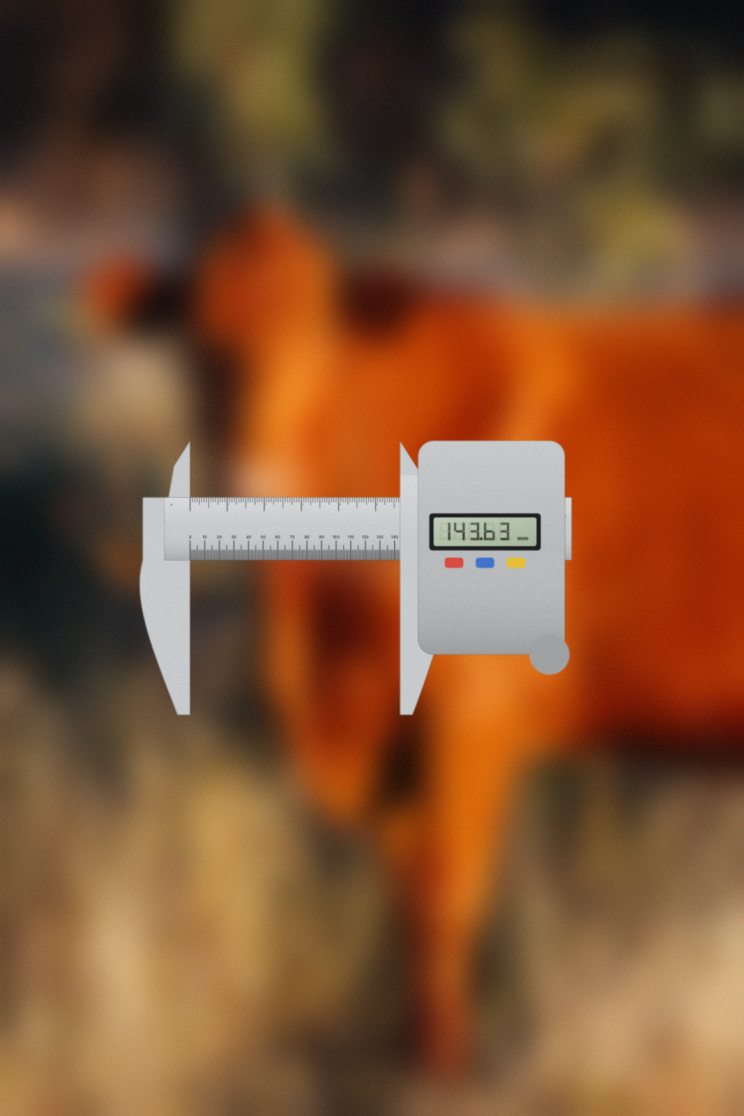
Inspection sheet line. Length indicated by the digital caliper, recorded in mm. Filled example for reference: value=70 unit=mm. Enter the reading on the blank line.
value=143.63 unit=mm
